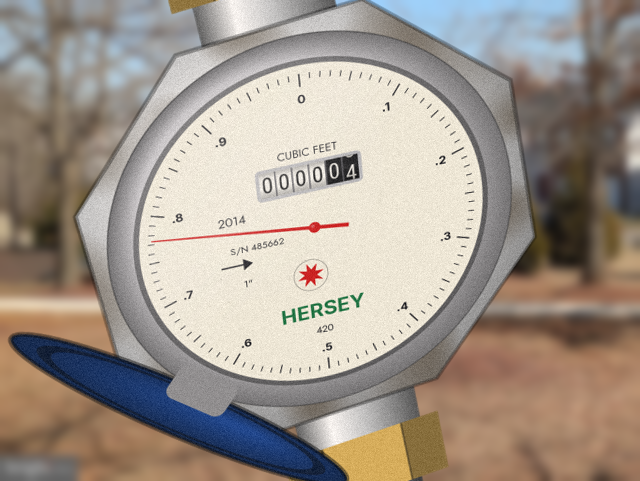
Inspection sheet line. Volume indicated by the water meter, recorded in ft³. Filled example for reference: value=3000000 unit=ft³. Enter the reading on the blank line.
value=3.77 unit=ft³
